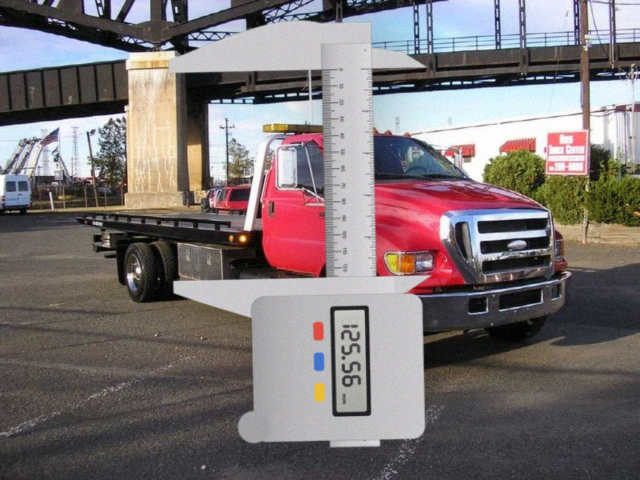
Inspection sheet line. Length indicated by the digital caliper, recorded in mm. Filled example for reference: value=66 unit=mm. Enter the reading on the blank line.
value=125.56 unit=mm
